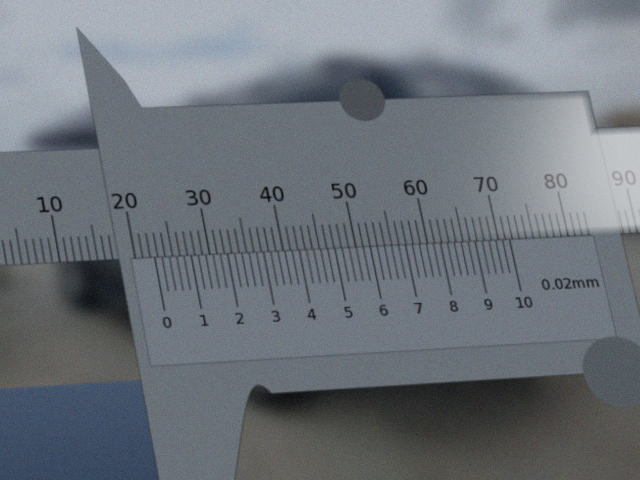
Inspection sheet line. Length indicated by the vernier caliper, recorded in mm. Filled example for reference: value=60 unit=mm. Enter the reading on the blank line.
value=22.6 unit=mm
